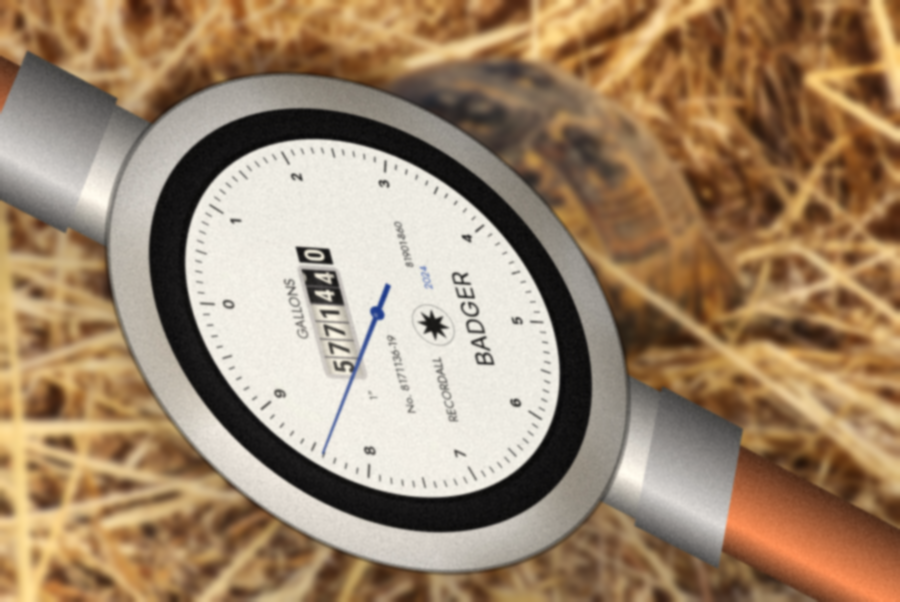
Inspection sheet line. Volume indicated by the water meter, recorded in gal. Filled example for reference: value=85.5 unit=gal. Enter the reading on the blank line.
value=5771438.4 unit=gal
